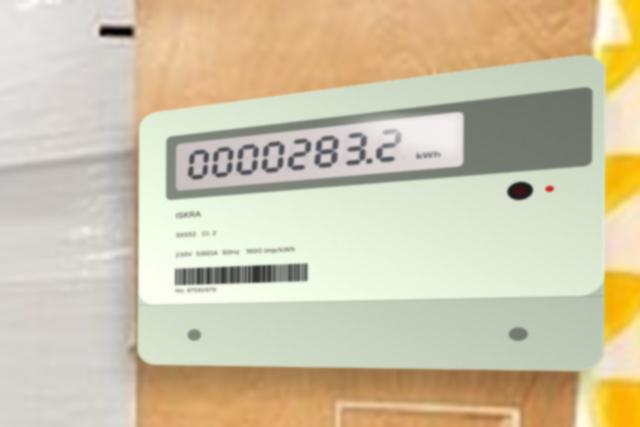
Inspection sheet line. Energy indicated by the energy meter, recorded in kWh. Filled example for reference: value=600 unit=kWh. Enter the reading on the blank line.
value=283.2 unit=kWh
